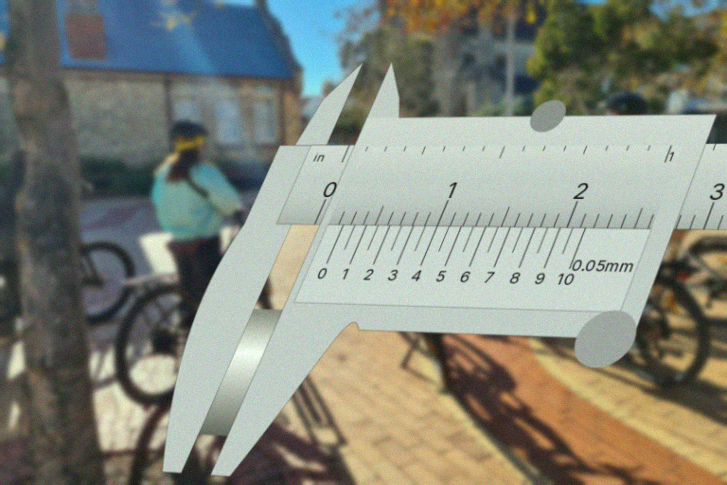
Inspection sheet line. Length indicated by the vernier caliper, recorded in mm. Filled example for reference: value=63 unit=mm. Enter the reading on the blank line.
value=2.4 unit=mm
